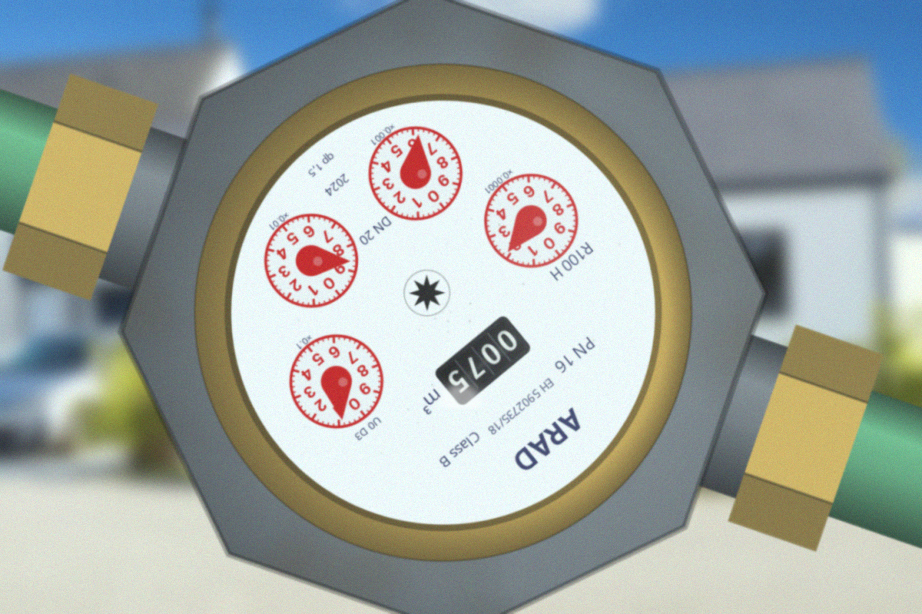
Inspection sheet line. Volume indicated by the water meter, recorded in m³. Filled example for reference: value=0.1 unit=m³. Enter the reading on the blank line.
value=75.0862 unit=m³
